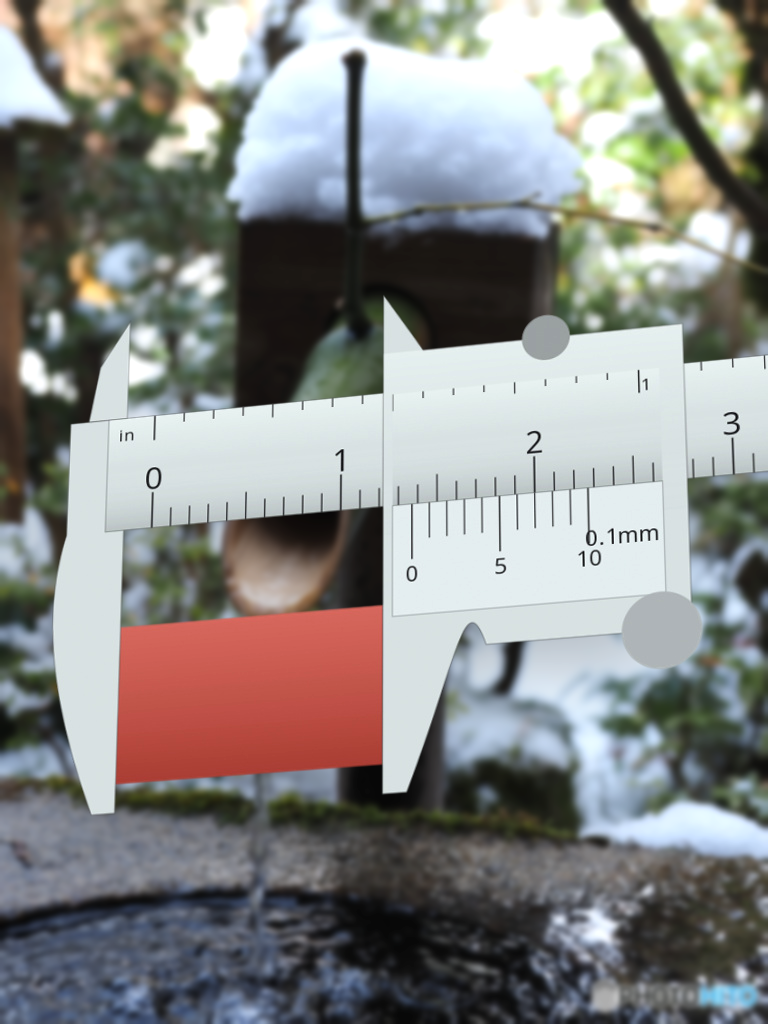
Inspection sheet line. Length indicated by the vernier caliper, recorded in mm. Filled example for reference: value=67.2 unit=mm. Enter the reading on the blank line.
value=13.7 unit=mm
